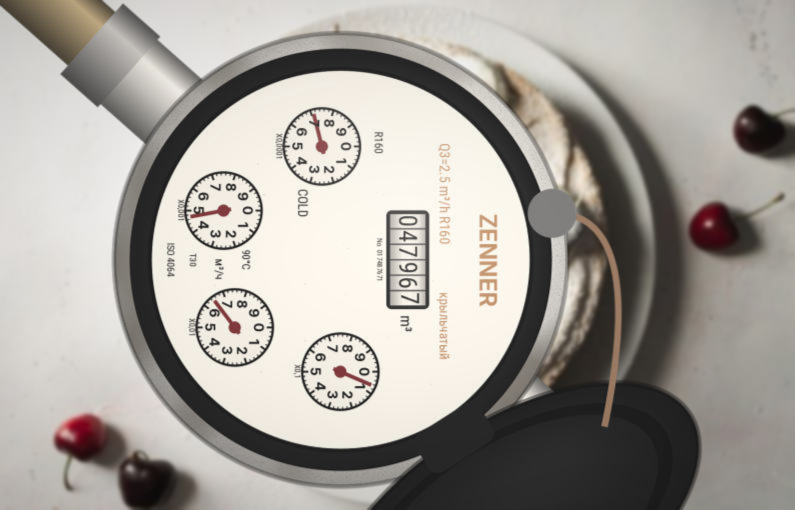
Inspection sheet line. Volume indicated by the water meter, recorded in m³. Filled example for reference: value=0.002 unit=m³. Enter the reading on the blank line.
value=47967.0647 unit=m³
